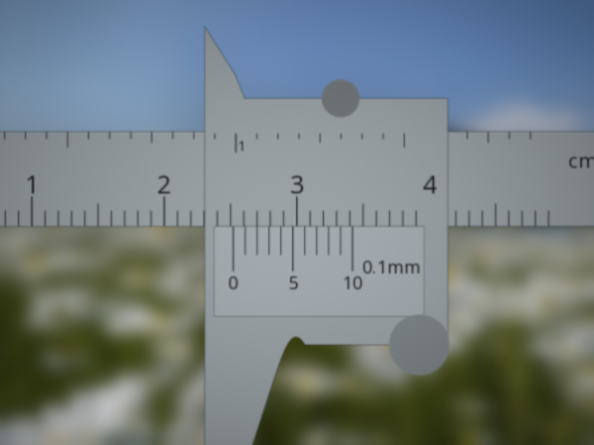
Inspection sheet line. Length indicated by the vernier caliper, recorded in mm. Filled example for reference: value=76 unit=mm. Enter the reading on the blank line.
value=25.2 unit=mm
